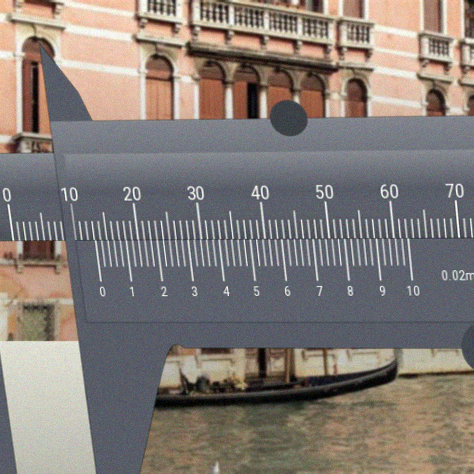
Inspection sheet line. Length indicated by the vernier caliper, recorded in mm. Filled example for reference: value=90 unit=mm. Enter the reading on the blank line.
value=13.2 unit=mm
